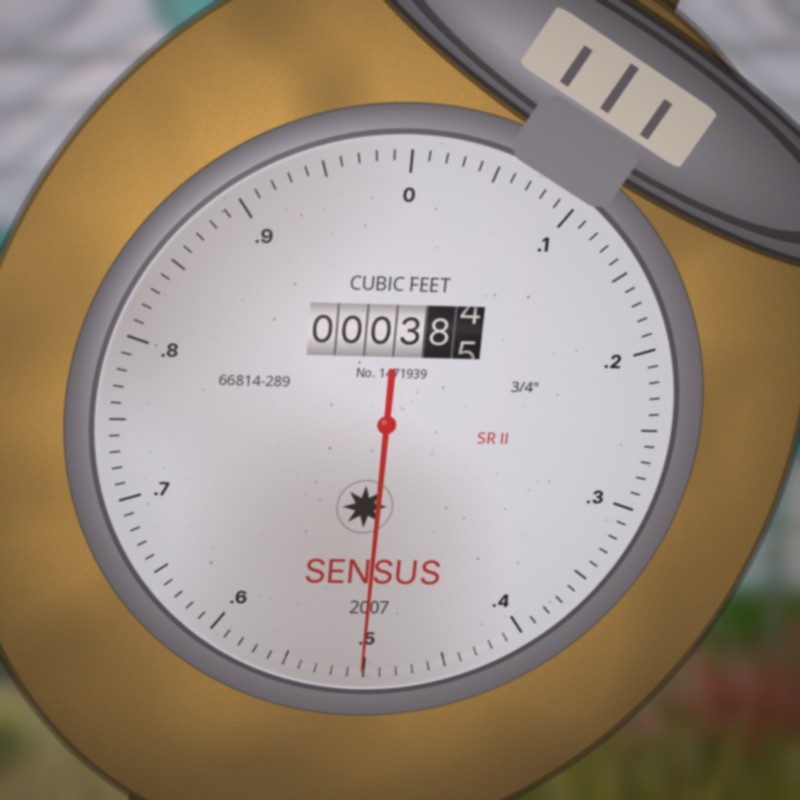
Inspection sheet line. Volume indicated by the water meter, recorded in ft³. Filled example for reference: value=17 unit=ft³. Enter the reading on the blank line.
value=384.50 unit=ft³
